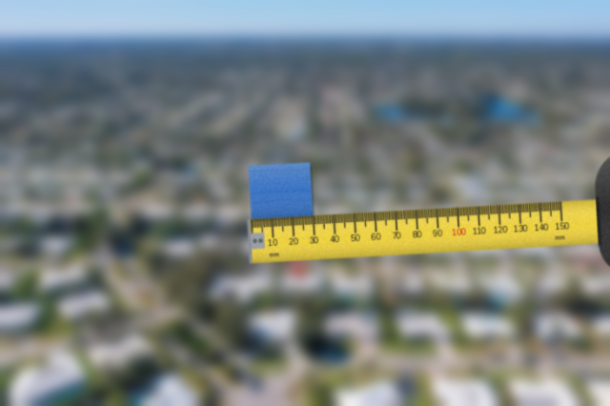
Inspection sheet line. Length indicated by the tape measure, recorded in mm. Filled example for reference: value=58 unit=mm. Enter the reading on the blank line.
value=30 unit=mm
